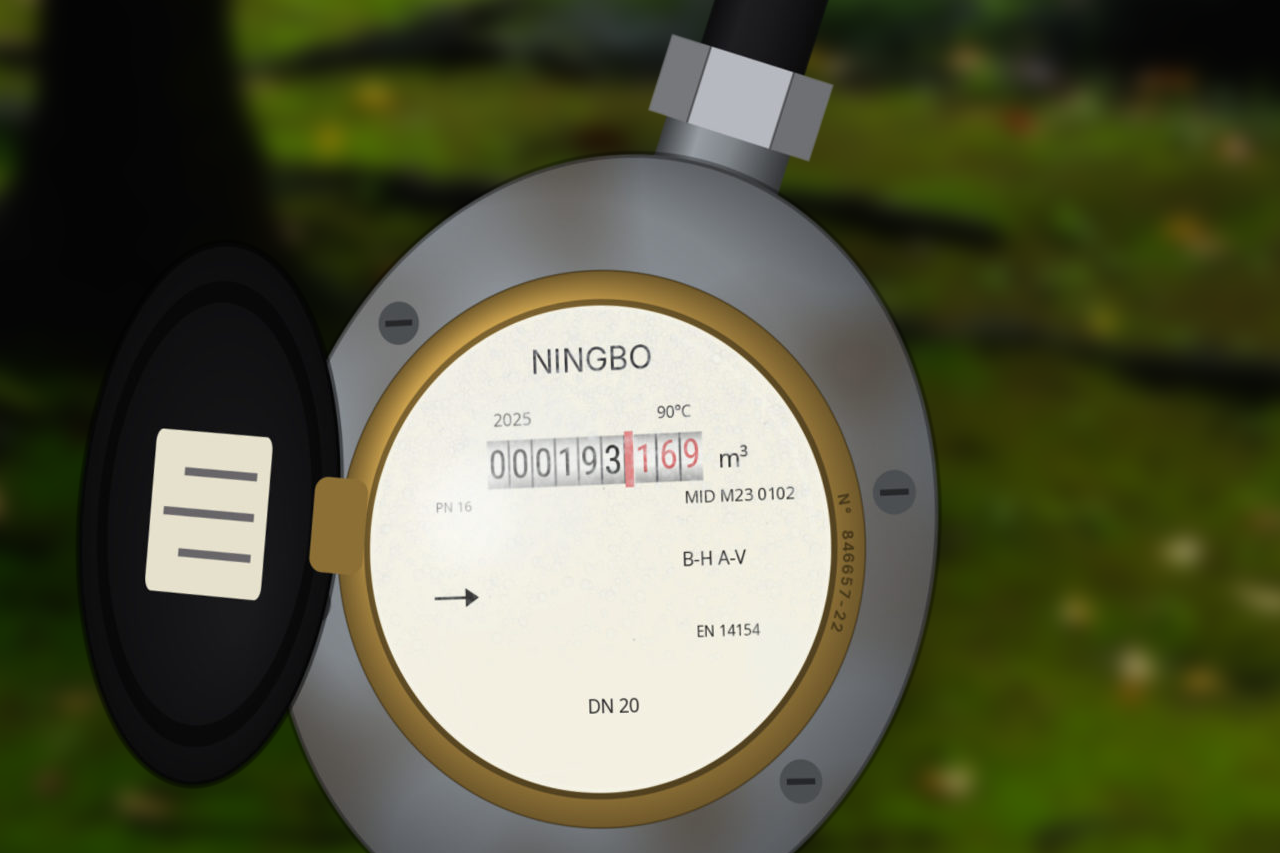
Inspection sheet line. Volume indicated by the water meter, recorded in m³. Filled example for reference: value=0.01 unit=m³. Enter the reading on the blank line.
value=193.169 unit=m³
